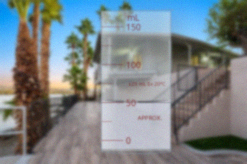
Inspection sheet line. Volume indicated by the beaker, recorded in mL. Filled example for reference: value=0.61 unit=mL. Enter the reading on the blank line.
value=50 unit=mL
